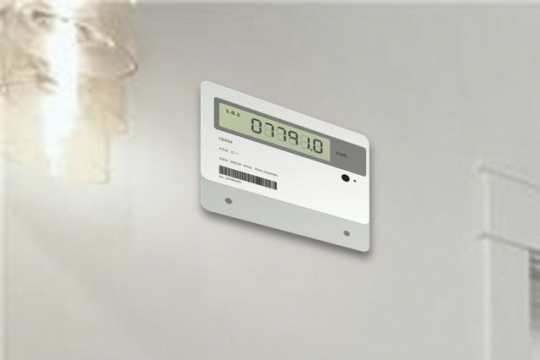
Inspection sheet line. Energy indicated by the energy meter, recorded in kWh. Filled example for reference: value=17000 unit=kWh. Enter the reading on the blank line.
value=7791.0 unit=kWh
